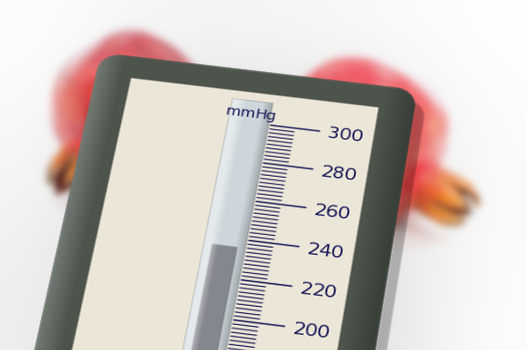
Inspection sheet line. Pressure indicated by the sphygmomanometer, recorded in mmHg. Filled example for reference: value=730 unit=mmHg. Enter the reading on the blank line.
value=236 unit=mmHg
